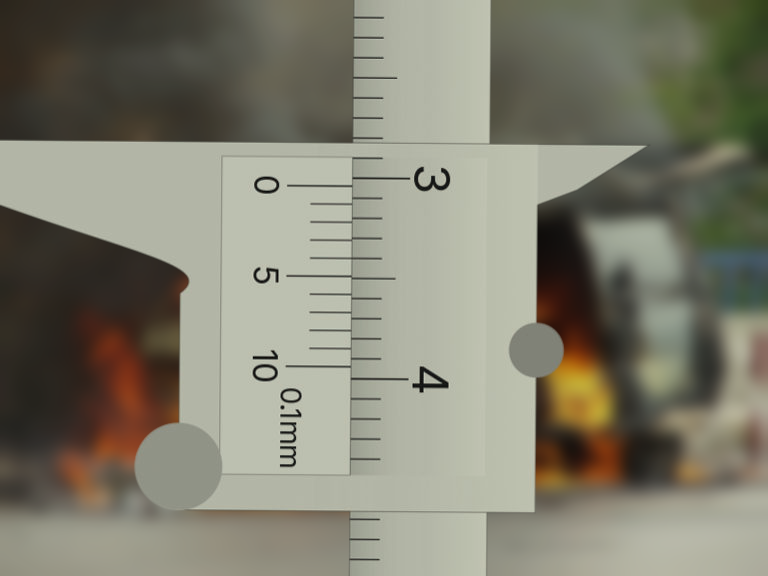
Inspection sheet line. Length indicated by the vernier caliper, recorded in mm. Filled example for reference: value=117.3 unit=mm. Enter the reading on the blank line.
value=30.4 unit=mm
